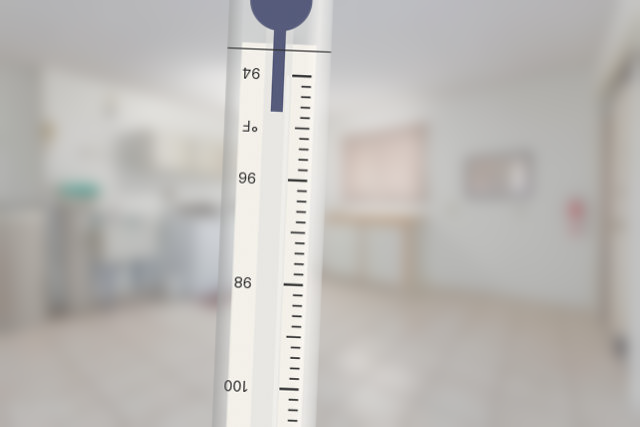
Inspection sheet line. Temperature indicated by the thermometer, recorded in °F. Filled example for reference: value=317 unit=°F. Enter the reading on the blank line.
value=94.7 unit=°F
